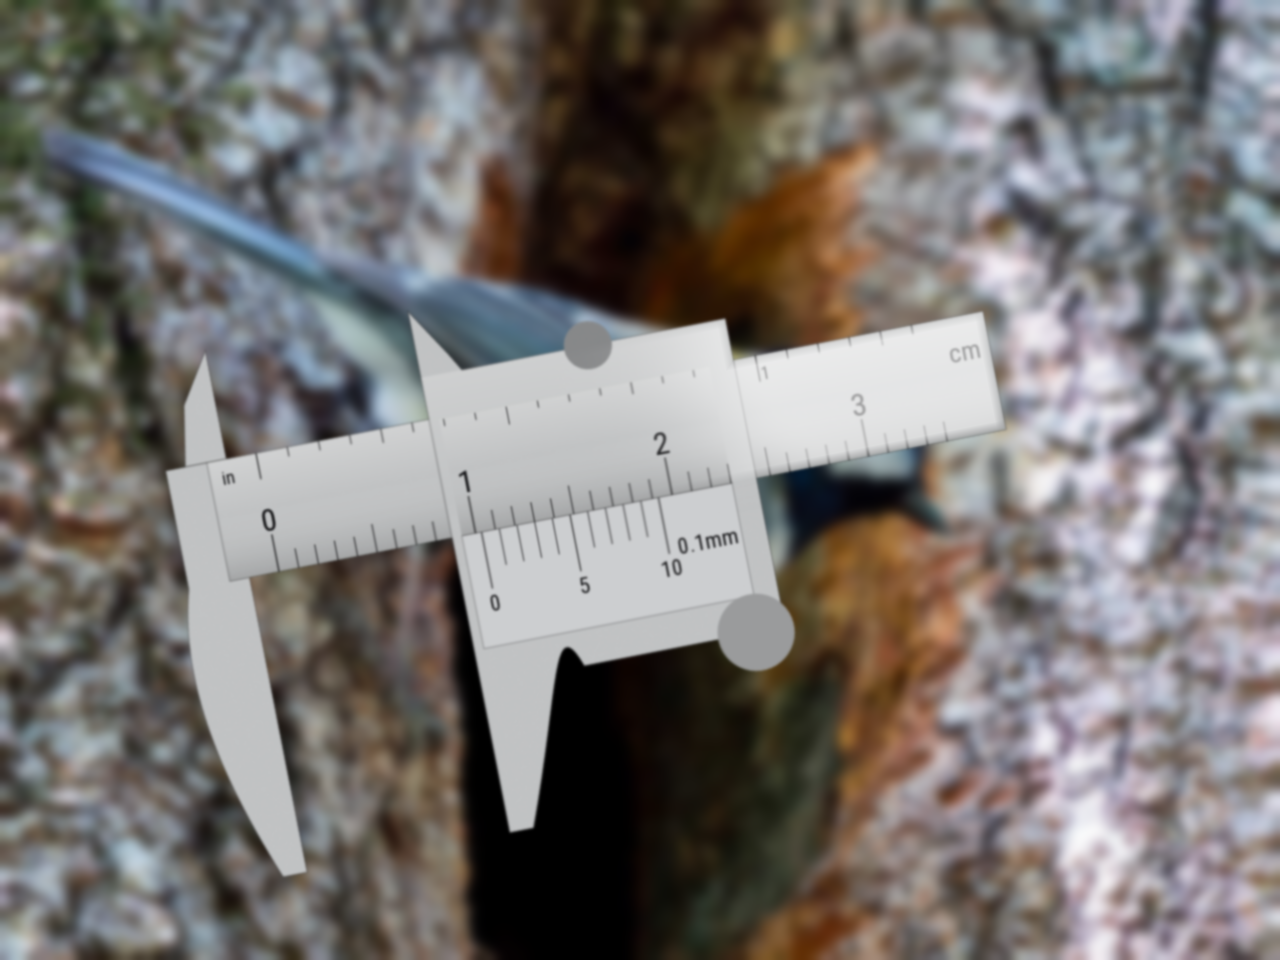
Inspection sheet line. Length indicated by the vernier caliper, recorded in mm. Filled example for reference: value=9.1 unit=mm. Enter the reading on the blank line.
value=10.3 unit=mm
